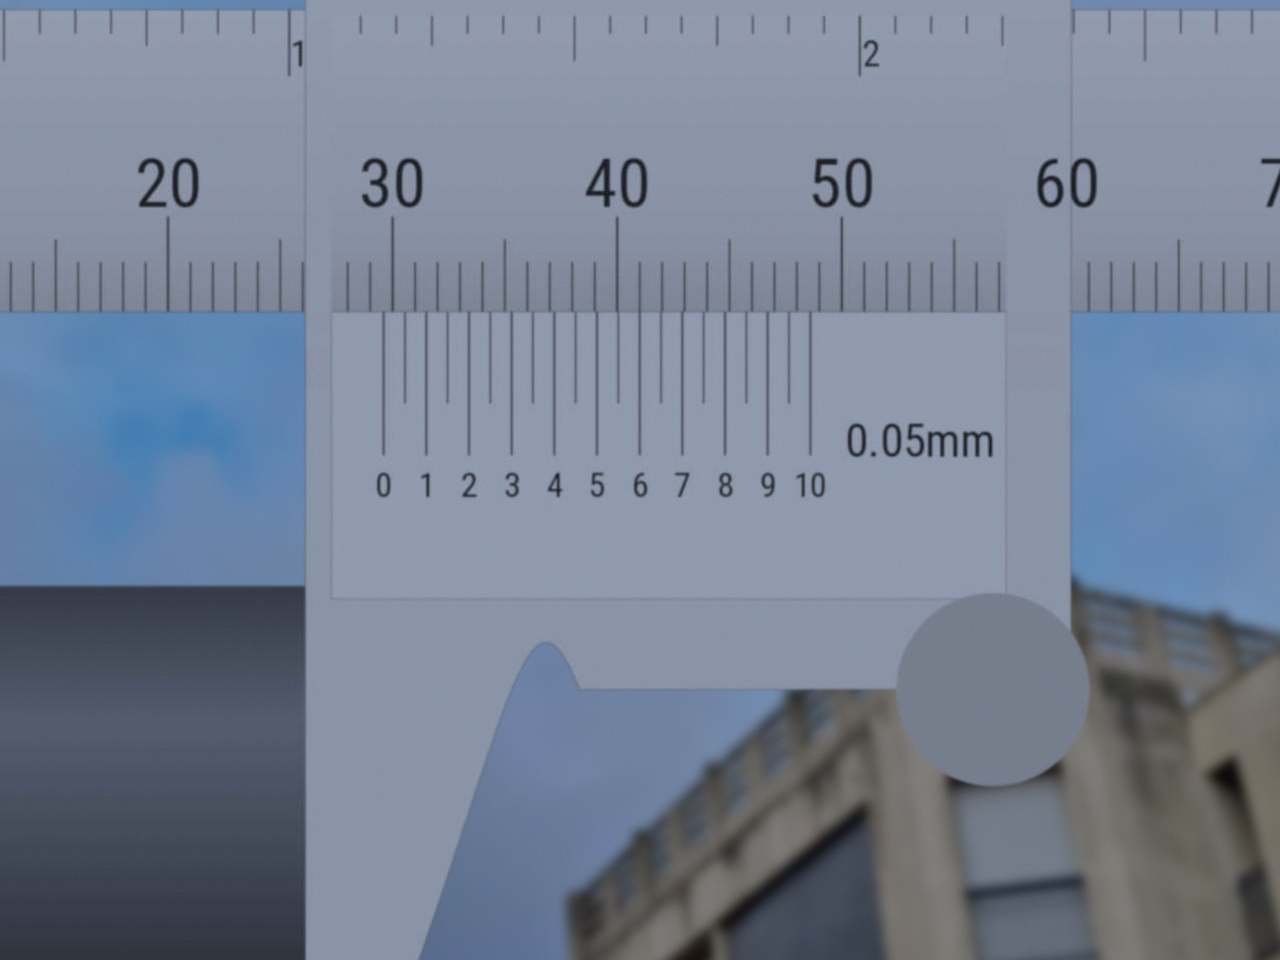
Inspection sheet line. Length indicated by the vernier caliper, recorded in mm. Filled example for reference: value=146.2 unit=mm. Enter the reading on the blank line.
value=29.6 unit=mm
